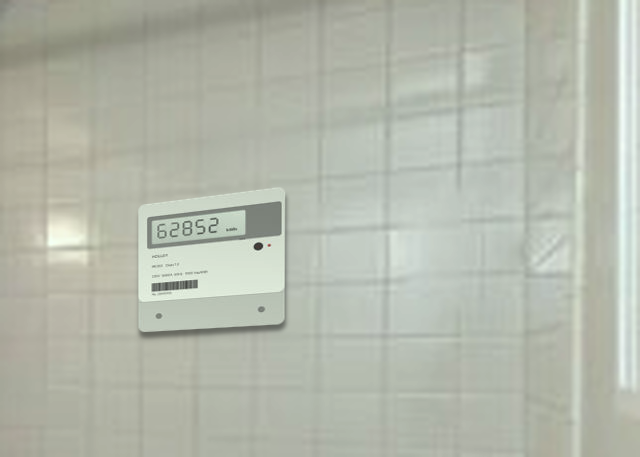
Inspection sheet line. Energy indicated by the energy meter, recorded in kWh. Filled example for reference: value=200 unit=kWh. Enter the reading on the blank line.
value=62852 unit=kWh
